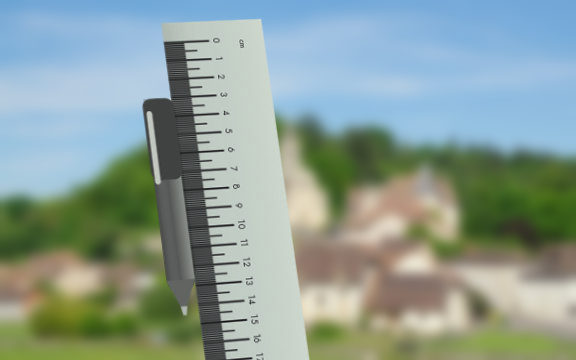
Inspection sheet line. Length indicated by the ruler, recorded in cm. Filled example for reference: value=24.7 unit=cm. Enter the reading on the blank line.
value=11.5 unit=cm
